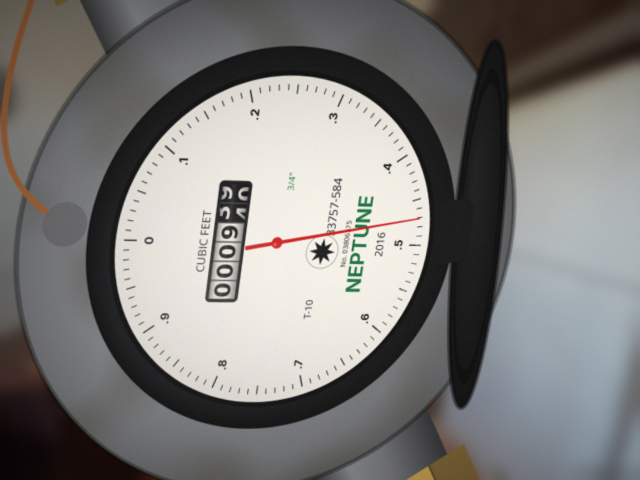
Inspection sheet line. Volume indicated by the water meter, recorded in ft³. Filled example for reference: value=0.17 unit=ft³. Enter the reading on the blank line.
value=939.47 unit=ft³
